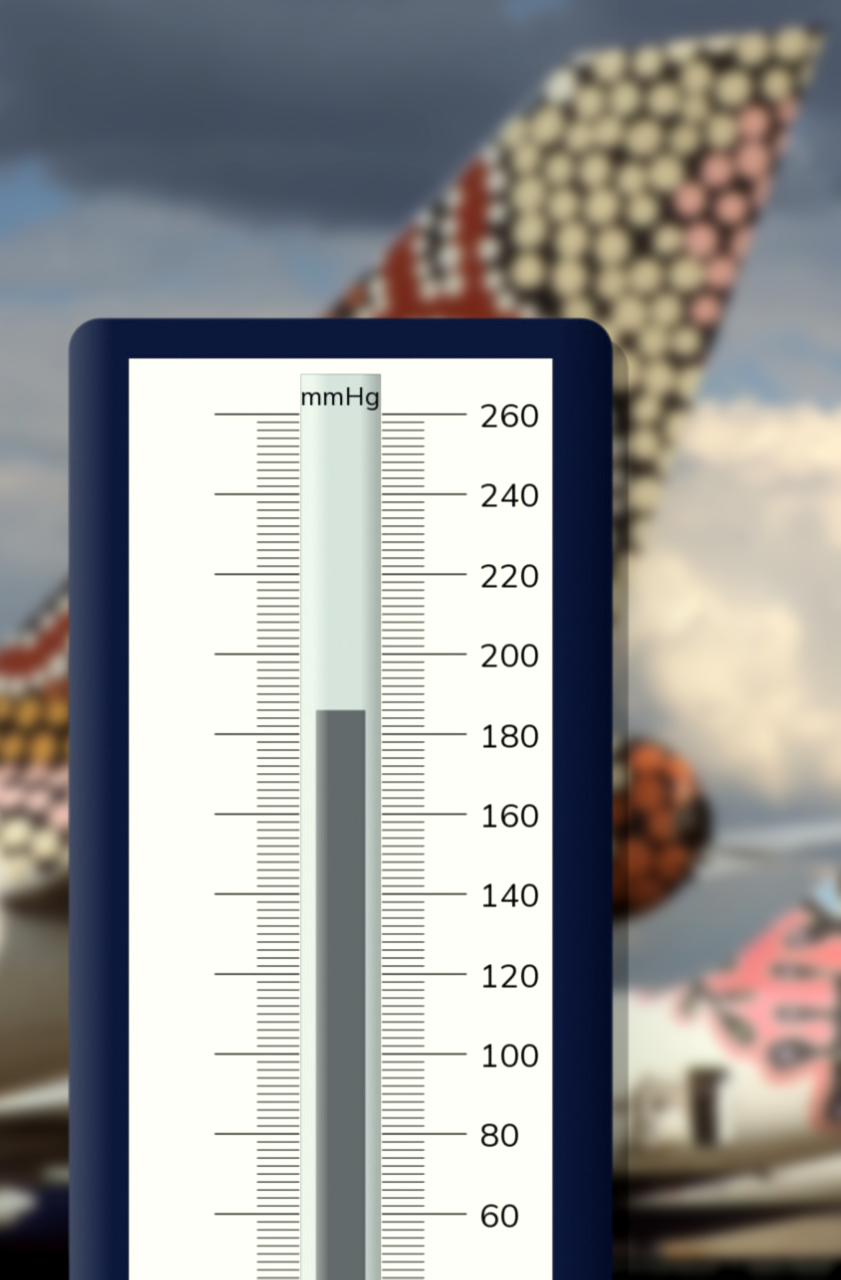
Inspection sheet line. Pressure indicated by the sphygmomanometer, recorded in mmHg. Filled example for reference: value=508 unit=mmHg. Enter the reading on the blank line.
value=186 unit=mmHg
